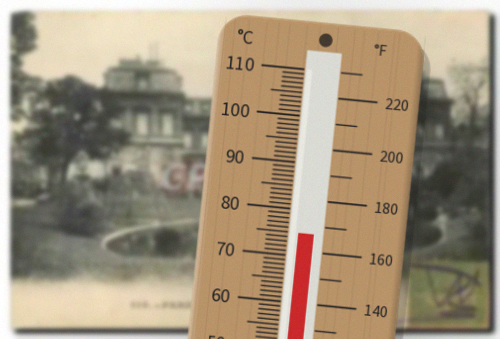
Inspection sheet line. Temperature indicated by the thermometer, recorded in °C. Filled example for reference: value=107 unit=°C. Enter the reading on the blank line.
value=75 unit=°C
